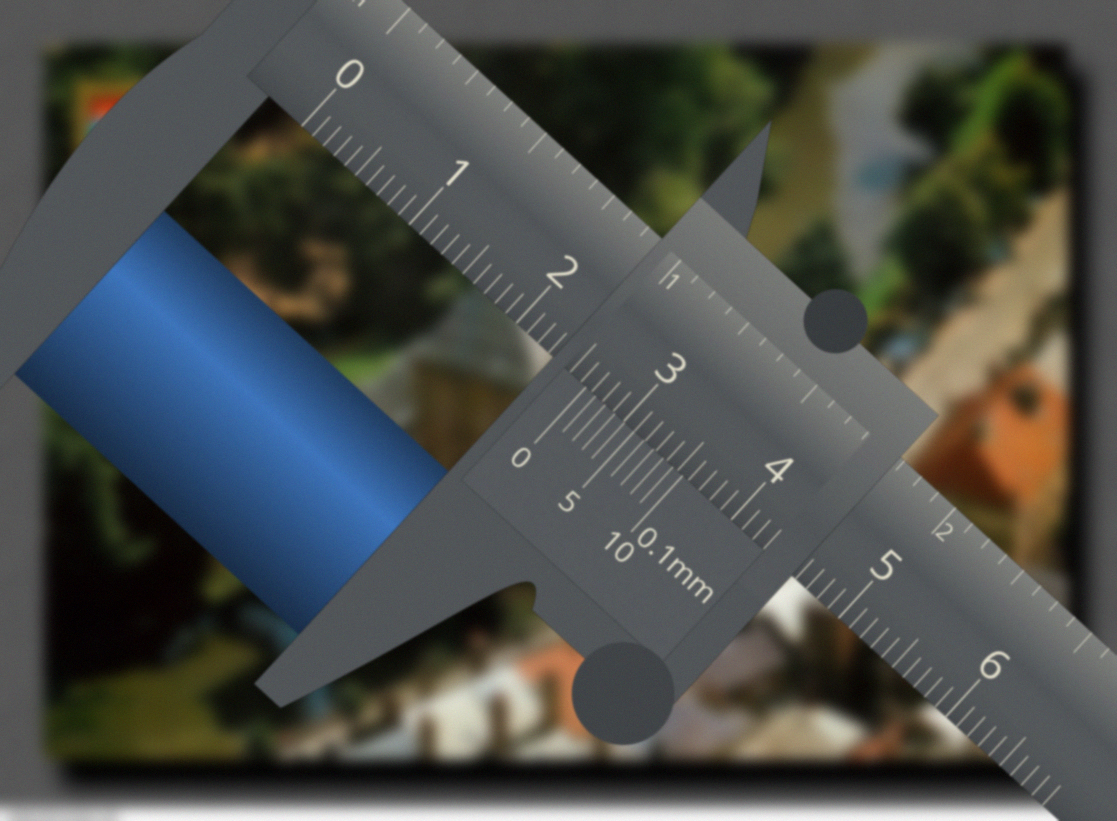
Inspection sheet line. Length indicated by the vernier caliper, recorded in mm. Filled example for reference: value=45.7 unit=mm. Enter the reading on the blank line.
value=26.5 unit=mm
